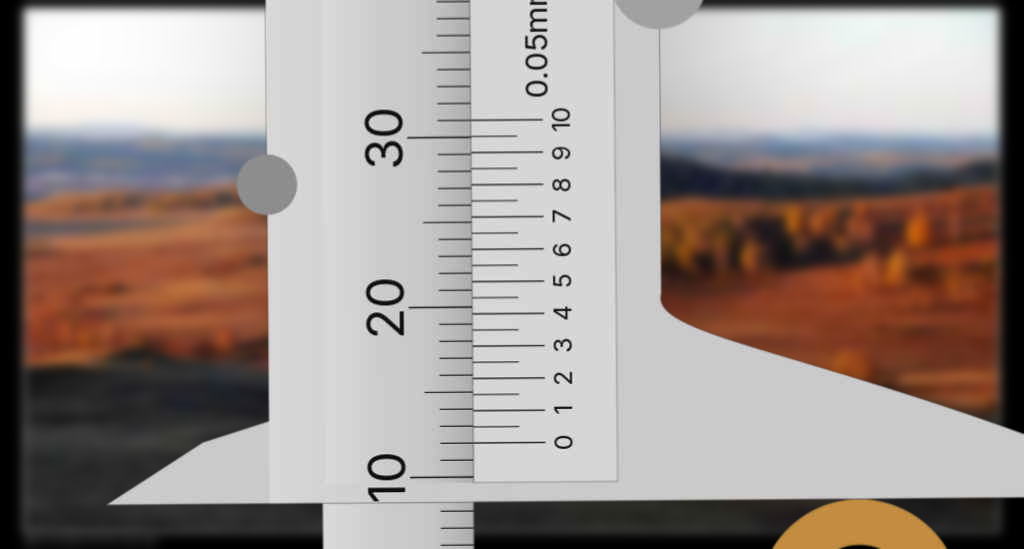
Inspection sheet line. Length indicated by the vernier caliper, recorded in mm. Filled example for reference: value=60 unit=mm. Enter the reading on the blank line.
value=12.0 unit=mm
